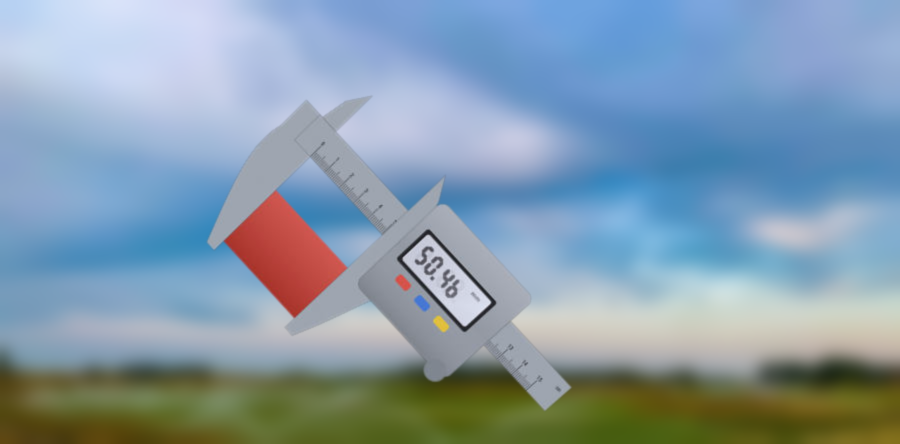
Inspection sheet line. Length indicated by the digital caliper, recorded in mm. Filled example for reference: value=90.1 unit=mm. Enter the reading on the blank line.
value=50.46 unit=mm
